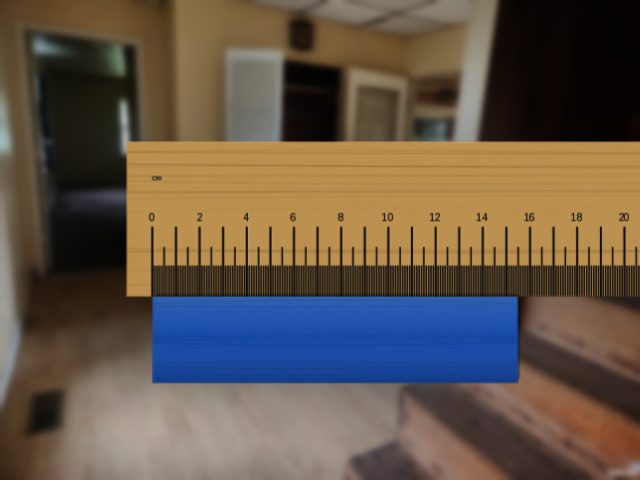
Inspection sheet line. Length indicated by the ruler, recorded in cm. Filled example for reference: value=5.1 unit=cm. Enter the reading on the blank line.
value=15.5 unit=cm
